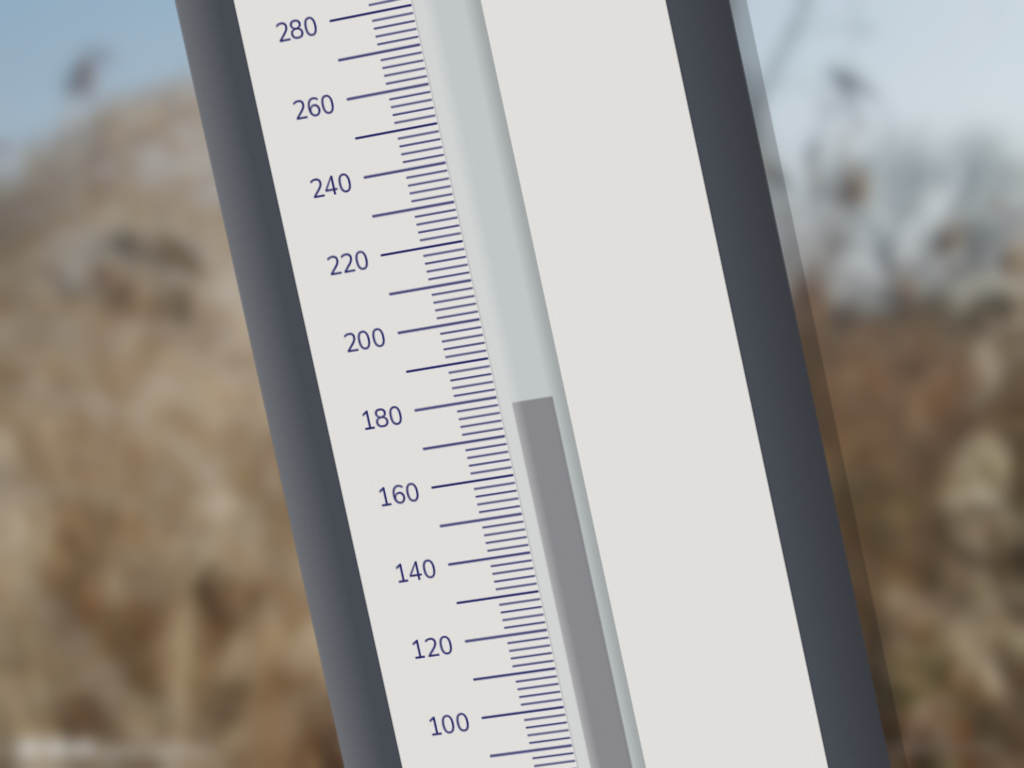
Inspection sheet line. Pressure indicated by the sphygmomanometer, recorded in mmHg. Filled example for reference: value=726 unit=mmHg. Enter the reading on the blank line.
value=178 unit=mmHg
